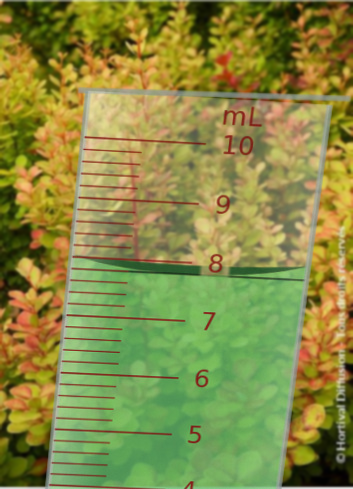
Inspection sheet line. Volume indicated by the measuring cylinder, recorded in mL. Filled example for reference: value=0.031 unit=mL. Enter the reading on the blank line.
value=7.8 unit=mL
